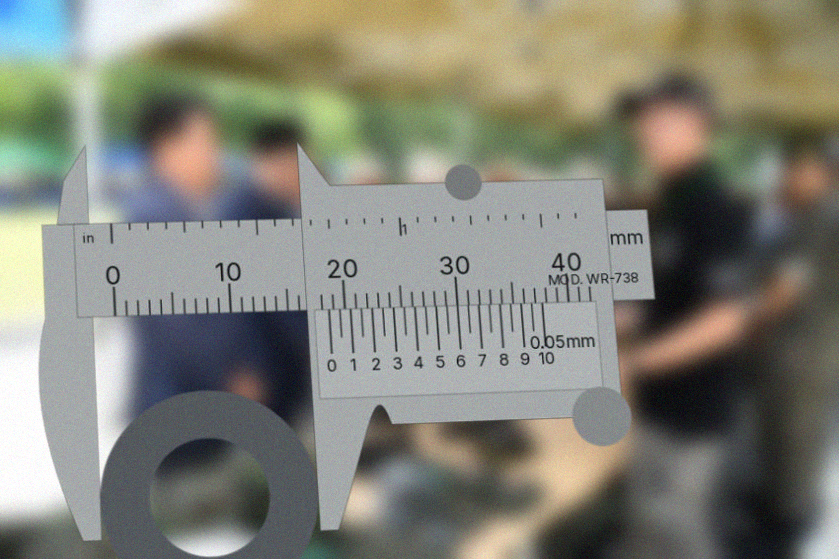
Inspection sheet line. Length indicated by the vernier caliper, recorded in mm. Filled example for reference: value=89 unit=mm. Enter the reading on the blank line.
value=18.6 unit=mm
